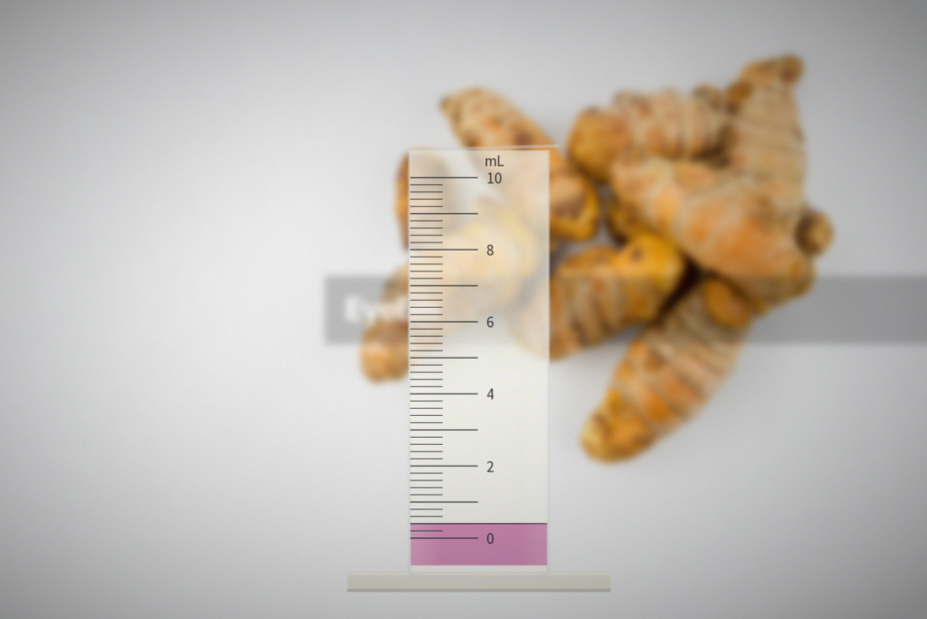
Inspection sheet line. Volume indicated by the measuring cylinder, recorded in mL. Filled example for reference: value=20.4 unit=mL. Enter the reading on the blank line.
value=0.4 unit=mL
